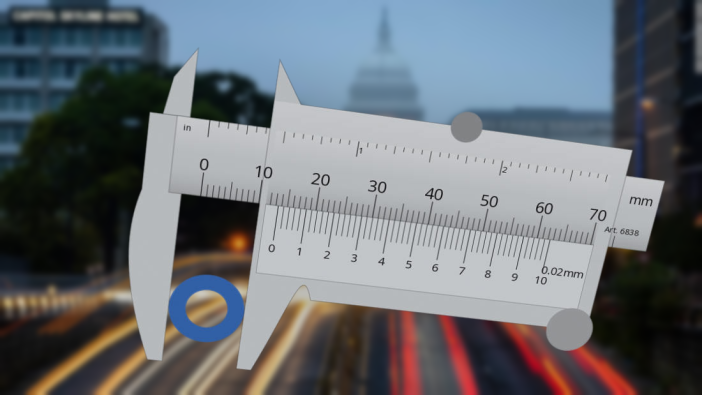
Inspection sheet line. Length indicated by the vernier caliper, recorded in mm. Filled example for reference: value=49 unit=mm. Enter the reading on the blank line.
value=13.4 unit=mm
